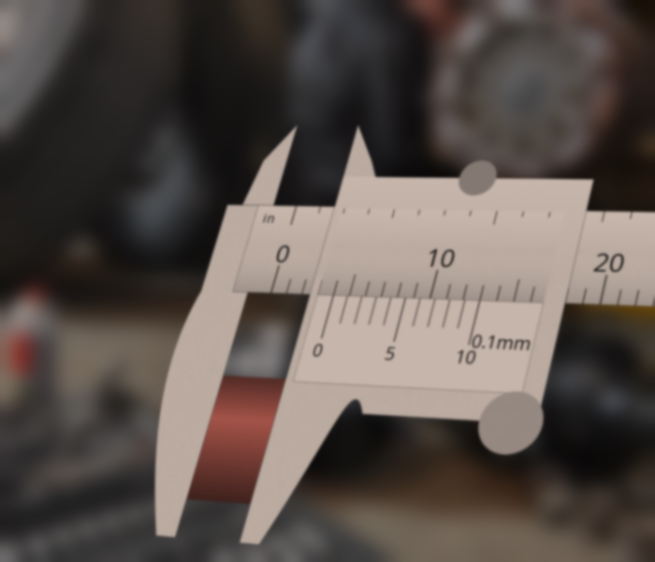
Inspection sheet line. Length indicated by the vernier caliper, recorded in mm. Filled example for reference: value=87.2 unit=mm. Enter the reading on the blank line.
value=4.0 unit=mm
